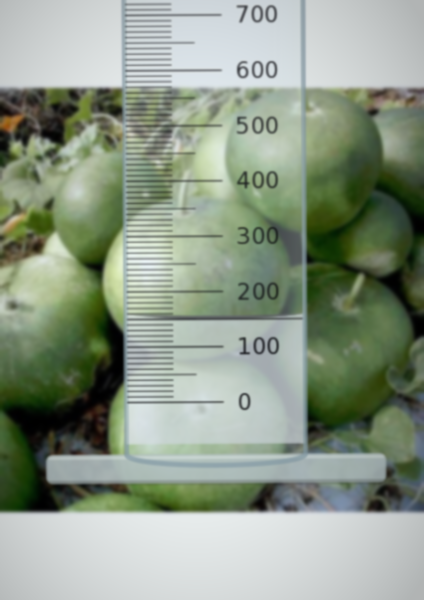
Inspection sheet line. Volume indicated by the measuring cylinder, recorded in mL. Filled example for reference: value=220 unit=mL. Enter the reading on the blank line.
value=150 unit=mL
